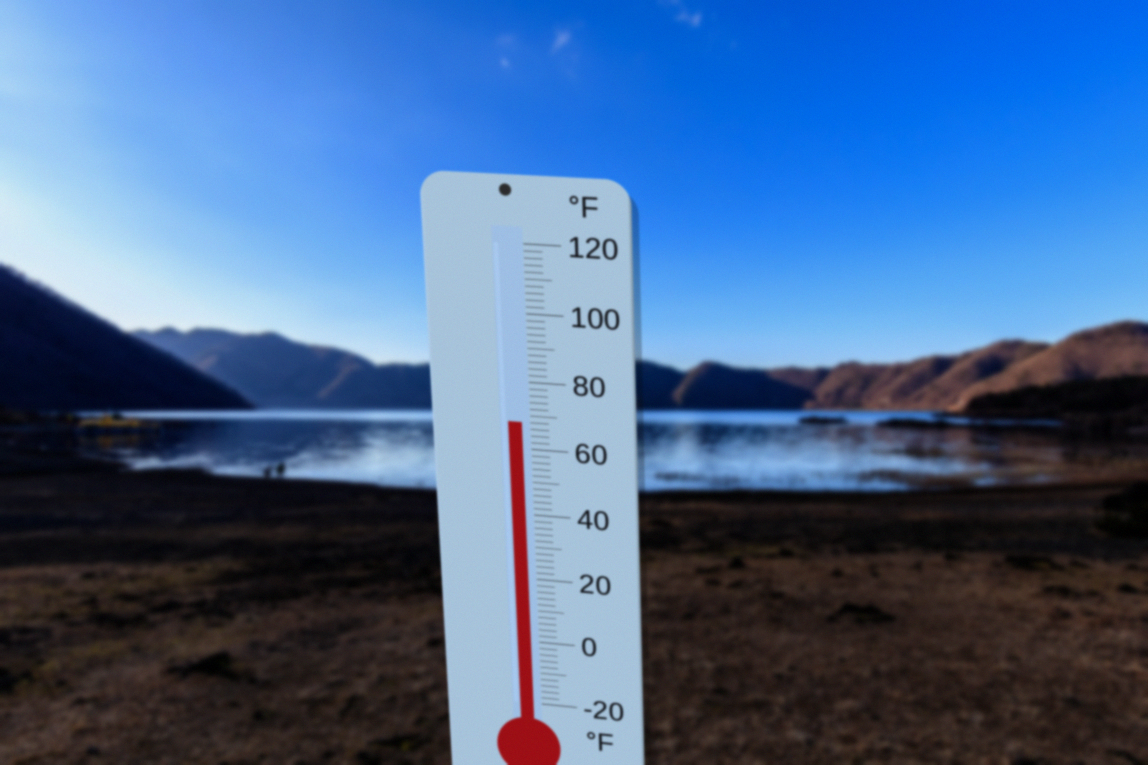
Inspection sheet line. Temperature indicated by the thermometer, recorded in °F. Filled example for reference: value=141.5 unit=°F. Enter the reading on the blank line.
value=68 unit=°F
